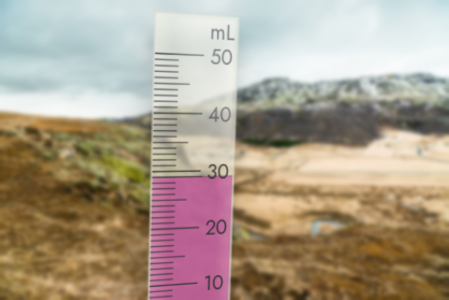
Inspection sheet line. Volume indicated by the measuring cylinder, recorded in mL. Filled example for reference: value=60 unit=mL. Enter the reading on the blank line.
value=29 unit=mL
